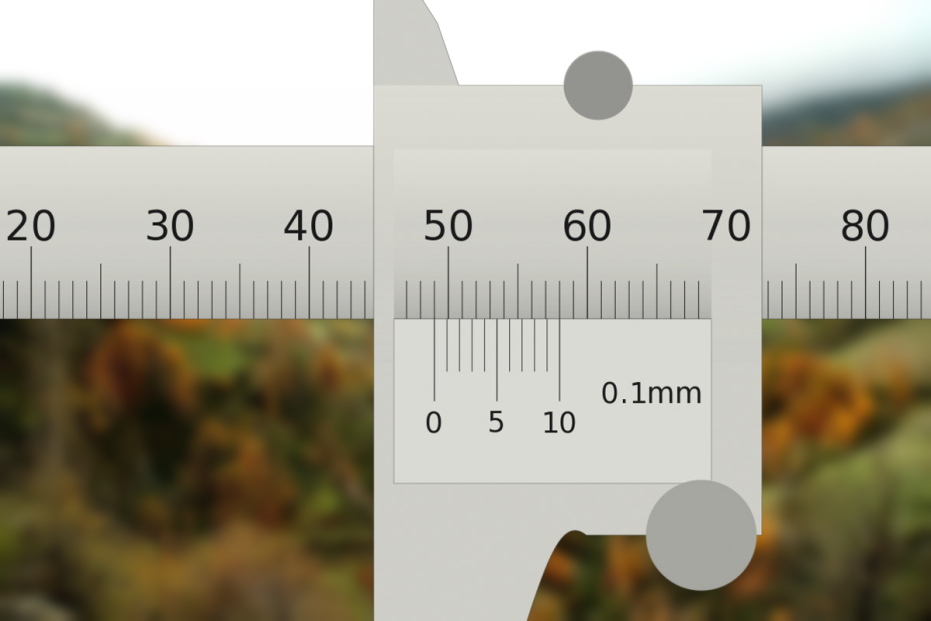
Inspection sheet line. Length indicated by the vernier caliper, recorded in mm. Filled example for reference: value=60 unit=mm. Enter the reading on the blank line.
value=49.0 unit=mm
